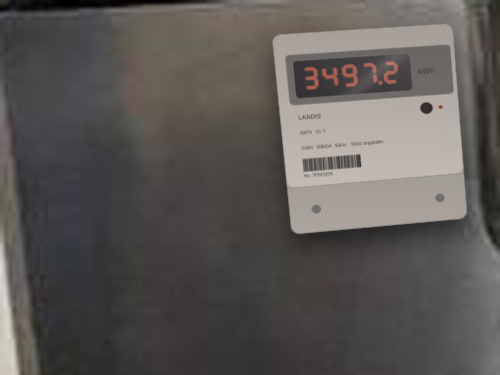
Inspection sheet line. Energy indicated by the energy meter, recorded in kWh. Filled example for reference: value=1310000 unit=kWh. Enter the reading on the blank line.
value=3497.2 unit=kWh
